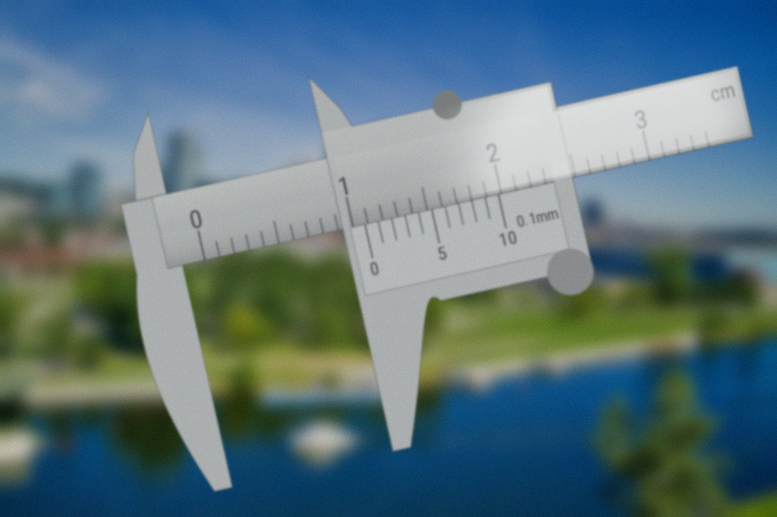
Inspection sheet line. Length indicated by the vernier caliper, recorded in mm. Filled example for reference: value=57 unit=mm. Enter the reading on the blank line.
value=10.8 unit=mm
